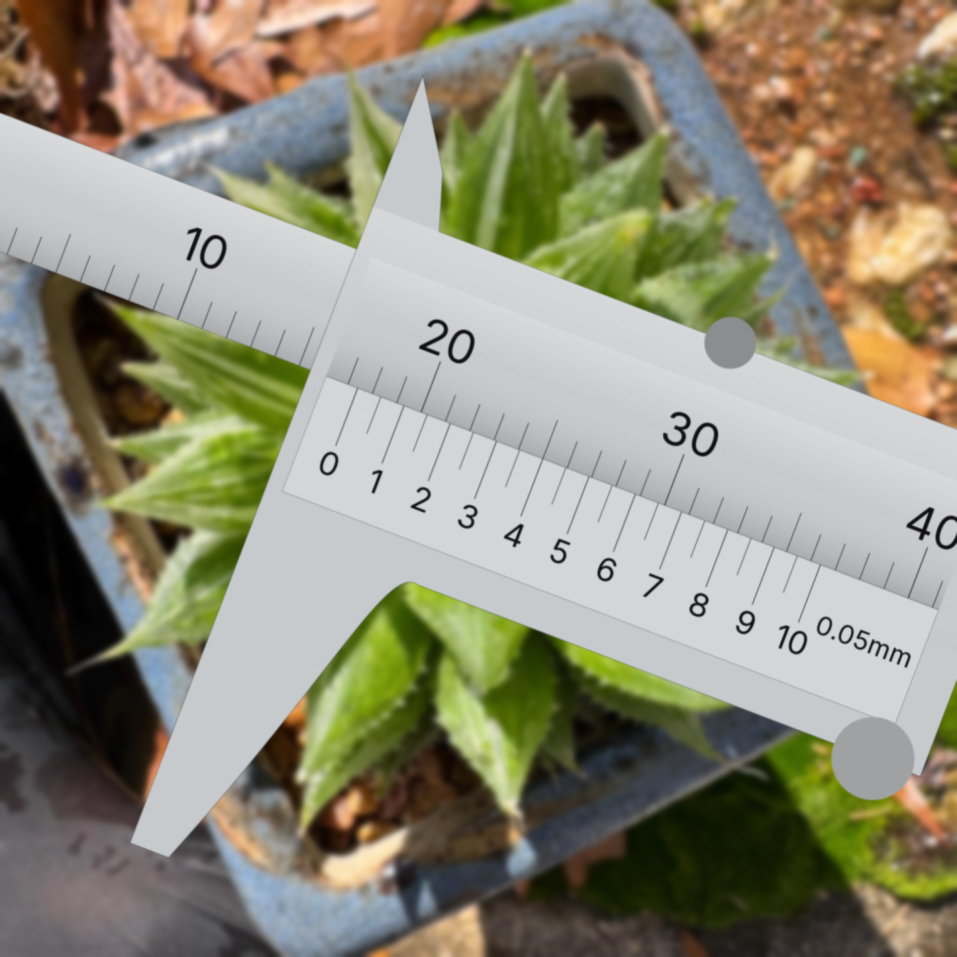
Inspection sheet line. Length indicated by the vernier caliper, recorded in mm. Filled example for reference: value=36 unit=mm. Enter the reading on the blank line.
value=17.40 unit=mm
